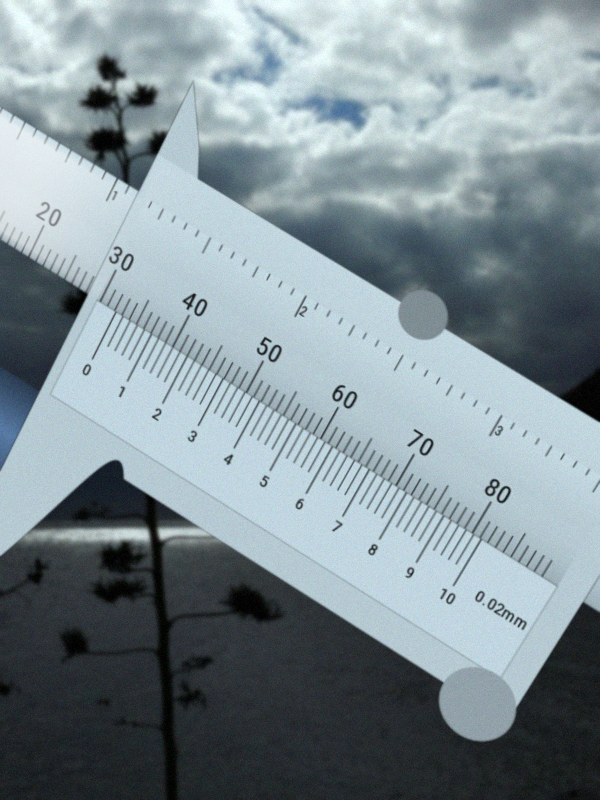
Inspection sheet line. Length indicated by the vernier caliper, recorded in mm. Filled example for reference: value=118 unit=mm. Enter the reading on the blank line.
value=32.2 unit=mm
